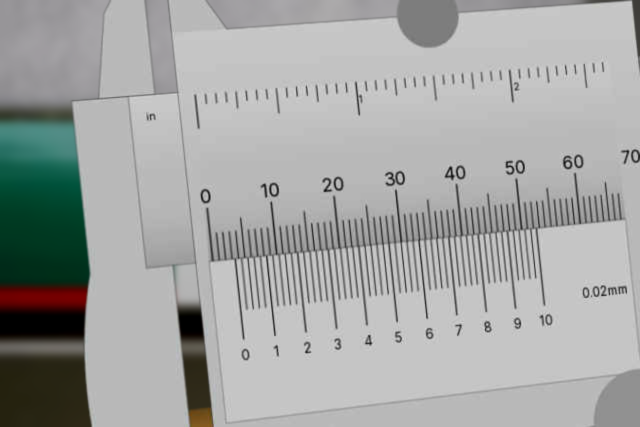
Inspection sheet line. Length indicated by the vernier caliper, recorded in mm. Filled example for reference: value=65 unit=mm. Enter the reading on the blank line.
value=3.5 unit=mm
